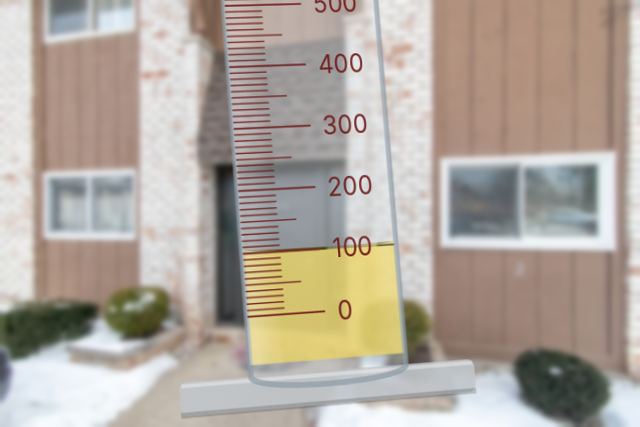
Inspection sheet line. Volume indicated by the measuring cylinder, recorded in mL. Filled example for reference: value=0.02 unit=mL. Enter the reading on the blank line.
value=100 unit=mL
